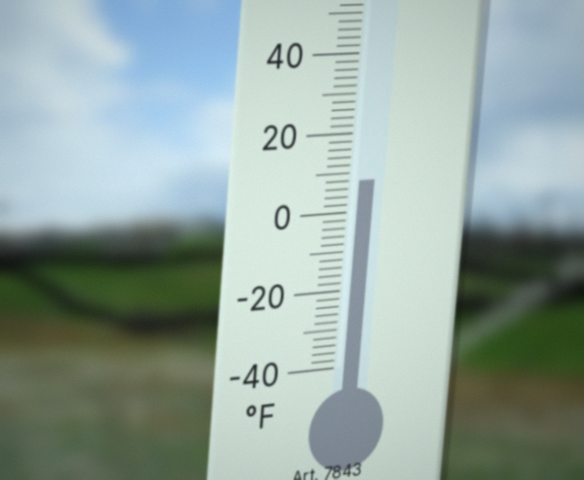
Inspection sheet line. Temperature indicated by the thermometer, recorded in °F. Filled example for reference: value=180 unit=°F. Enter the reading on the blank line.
value=8 unit=°F
